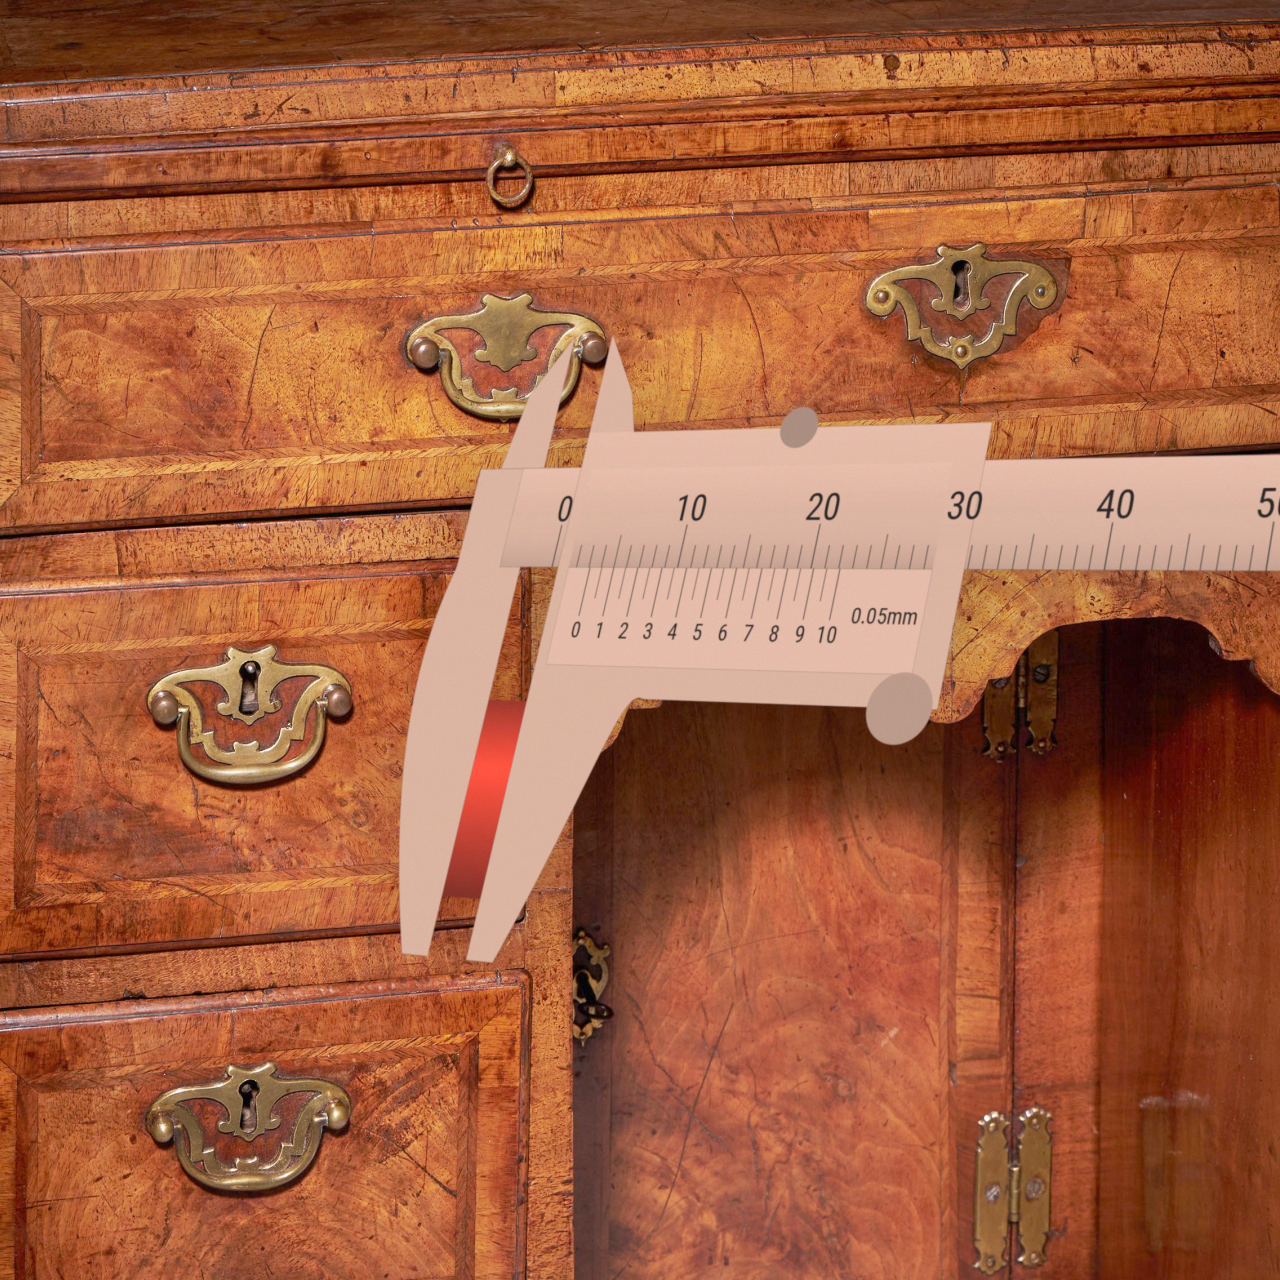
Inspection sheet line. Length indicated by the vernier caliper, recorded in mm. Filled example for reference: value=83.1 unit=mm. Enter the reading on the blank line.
value=3.1 unit=mm
